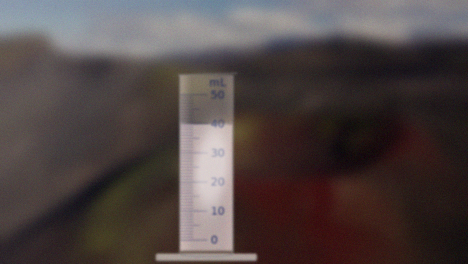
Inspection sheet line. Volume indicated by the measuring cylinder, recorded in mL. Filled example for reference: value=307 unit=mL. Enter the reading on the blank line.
value=40 unit=mL
